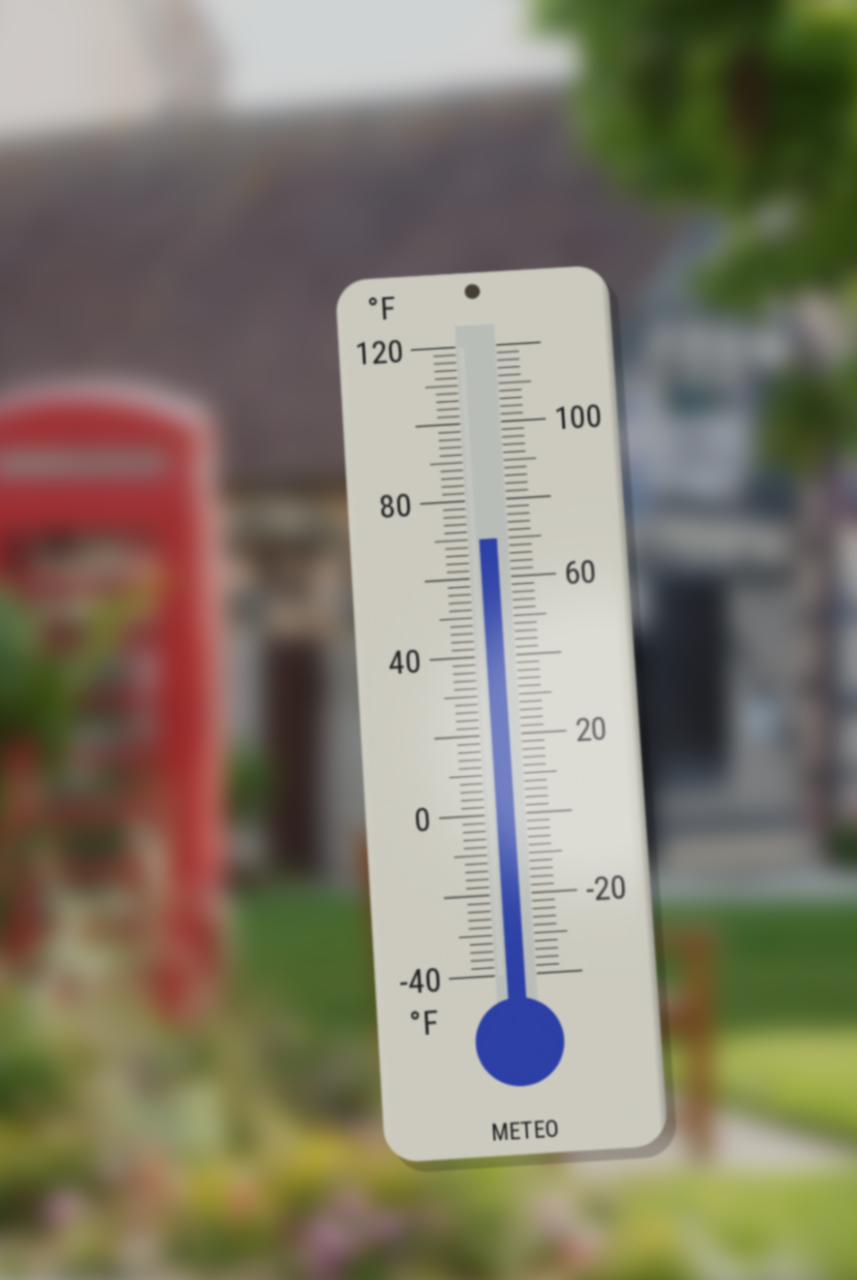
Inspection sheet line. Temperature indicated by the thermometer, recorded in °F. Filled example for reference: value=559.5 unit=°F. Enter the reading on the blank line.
value=70 unit=°F
